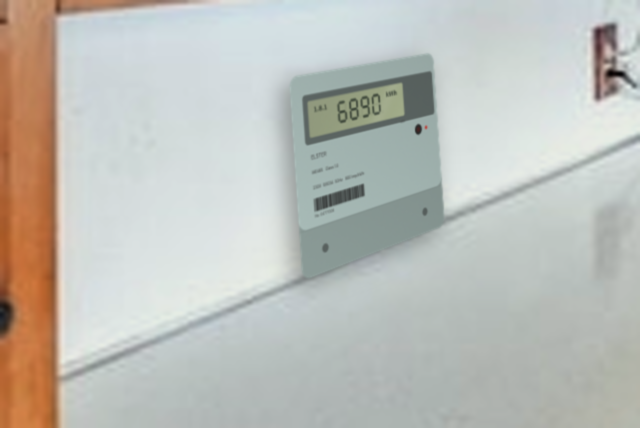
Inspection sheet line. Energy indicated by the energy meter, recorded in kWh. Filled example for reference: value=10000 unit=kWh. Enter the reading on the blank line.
value=6890 unit=kWh
